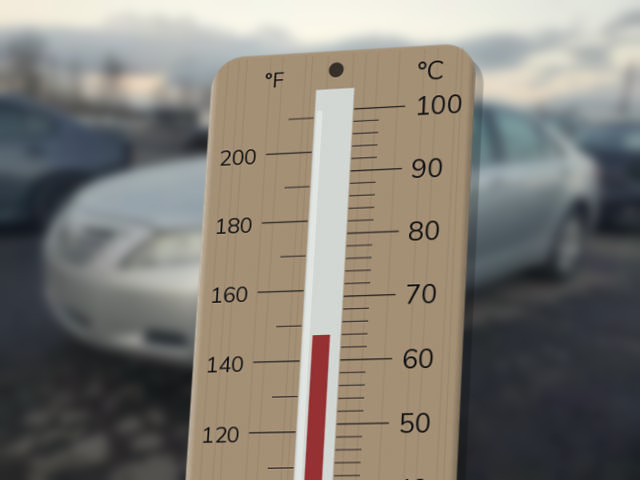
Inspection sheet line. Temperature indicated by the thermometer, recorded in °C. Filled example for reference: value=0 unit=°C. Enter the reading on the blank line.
value=64 unit=°C
